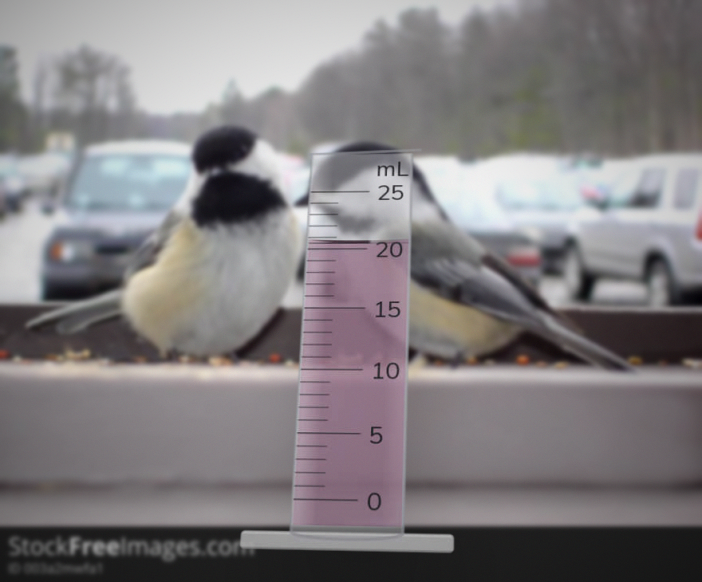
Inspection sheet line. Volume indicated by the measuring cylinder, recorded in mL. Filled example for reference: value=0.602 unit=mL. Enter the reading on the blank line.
value=20.5 unit=mL
